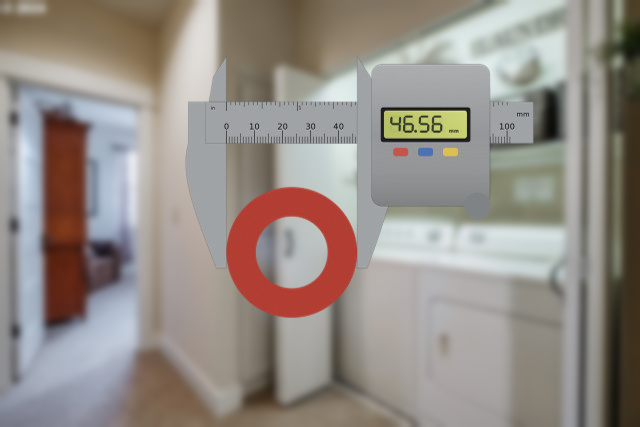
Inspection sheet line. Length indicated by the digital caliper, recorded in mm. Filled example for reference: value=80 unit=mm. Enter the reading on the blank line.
value=46.56 unit=mm
